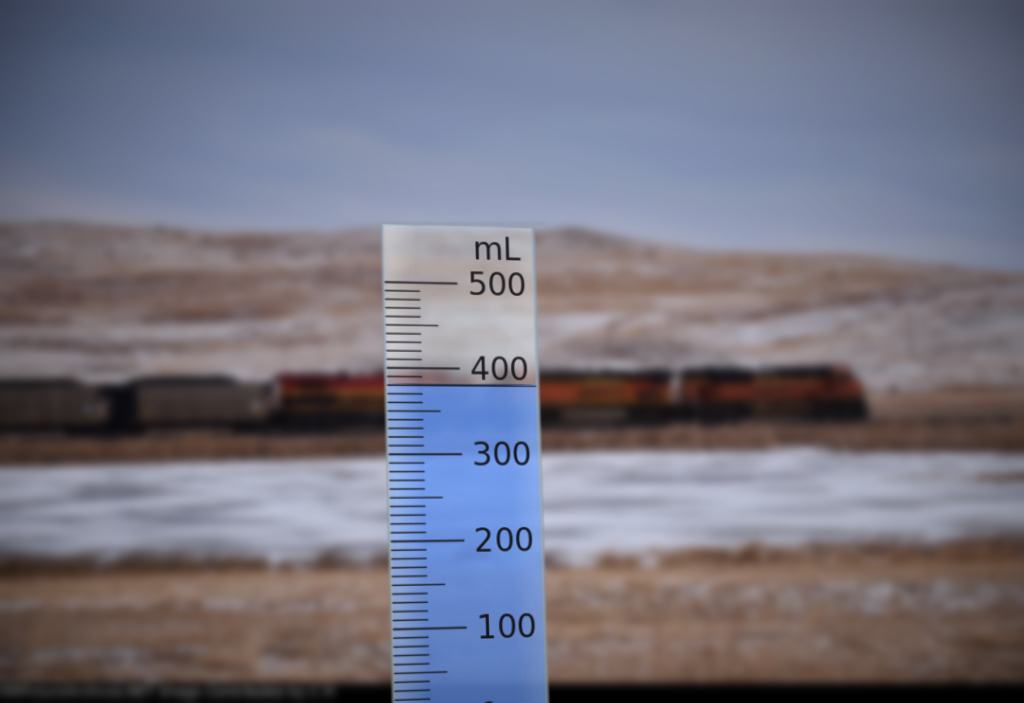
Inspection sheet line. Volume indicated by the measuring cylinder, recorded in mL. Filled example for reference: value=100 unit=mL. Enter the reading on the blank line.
value=380 unit=mL
